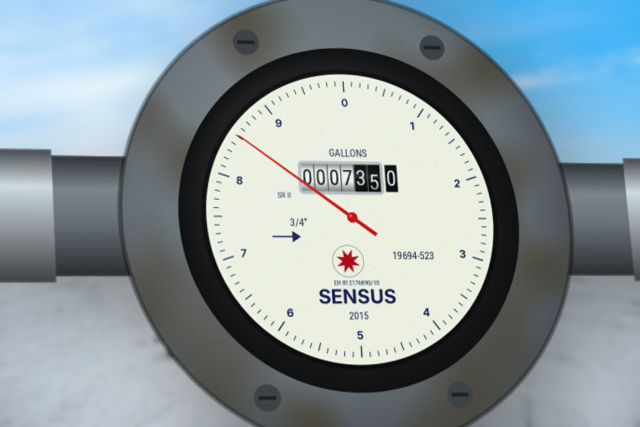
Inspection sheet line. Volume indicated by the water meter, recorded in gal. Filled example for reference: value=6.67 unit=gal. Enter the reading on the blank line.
value=7348.5 unit=gal
